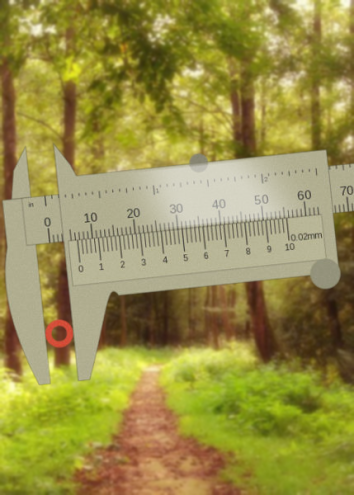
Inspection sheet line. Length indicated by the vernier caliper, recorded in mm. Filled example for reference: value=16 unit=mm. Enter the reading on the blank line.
value=6.5 unit=mm
